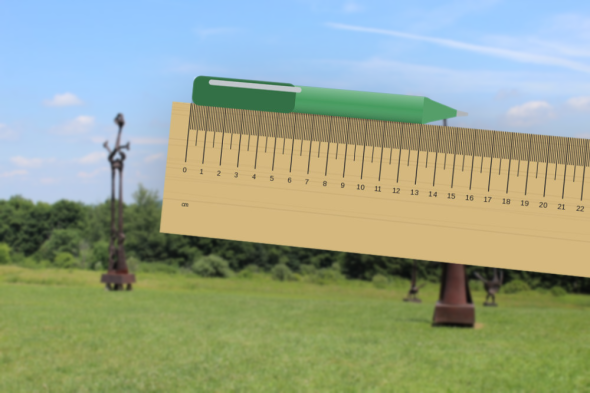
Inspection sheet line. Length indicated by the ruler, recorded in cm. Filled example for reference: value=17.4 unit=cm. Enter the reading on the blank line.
value=15.5 unit=cm
